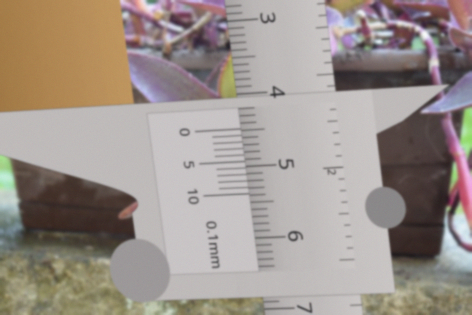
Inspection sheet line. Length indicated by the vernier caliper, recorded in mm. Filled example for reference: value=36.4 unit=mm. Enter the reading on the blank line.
value=44.8 unit=mm
